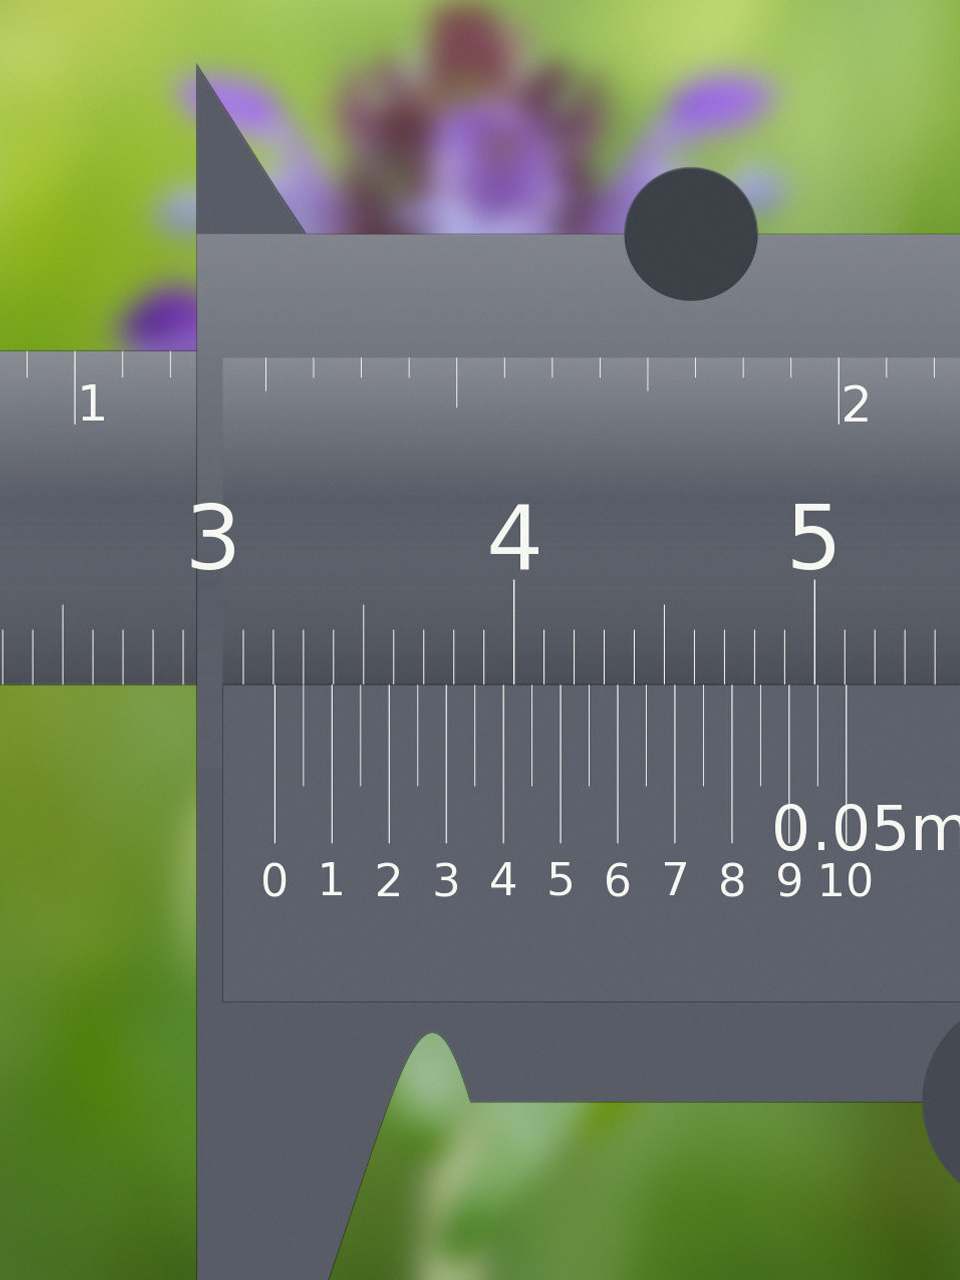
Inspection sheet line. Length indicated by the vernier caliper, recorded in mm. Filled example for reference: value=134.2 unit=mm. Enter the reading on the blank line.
value=32.05 unit=mm
